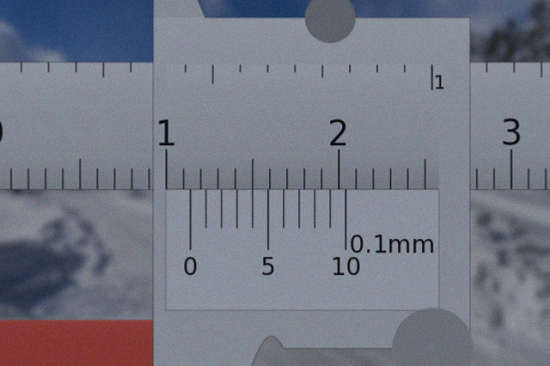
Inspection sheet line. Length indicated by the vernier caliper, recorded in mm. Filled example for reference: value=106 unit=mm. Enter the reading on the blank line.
value=11.4 unit=mm
